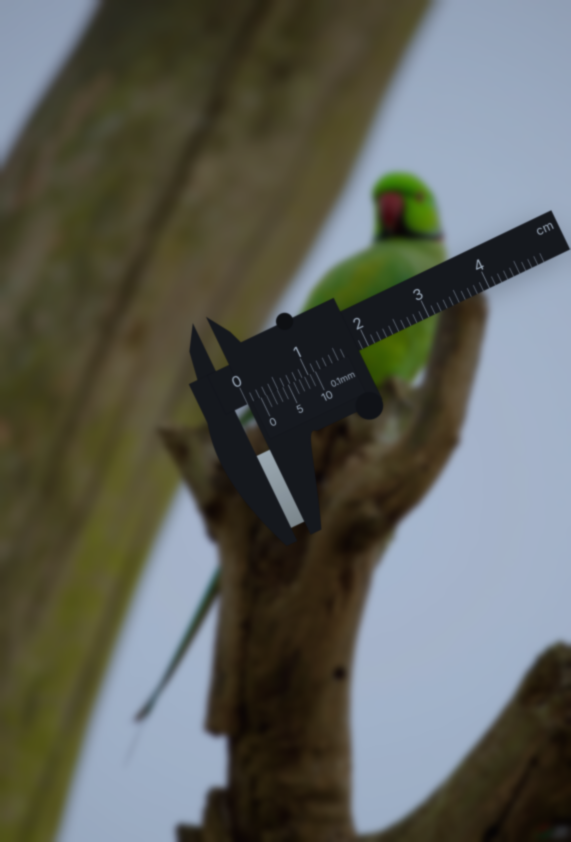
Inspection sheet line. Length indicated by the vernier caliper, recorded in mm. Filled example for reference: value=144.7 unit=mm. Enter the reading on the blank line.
value=2.2 unit=mm
